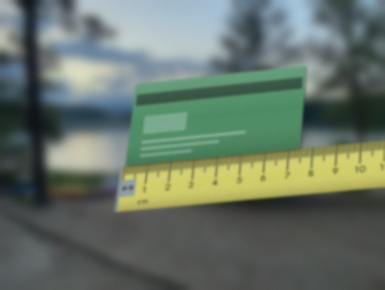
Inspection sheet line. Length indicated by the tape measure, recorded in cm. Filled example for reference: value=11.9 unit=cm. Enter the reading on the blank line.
value=7.5 unit=cm
